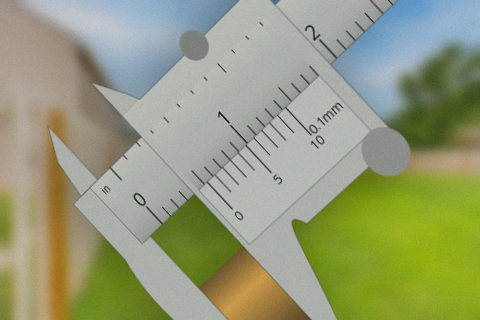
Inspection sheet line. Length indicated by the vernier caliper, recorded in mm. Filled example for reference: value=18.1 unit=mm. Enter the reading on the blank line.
value=5.3 unit=mm
